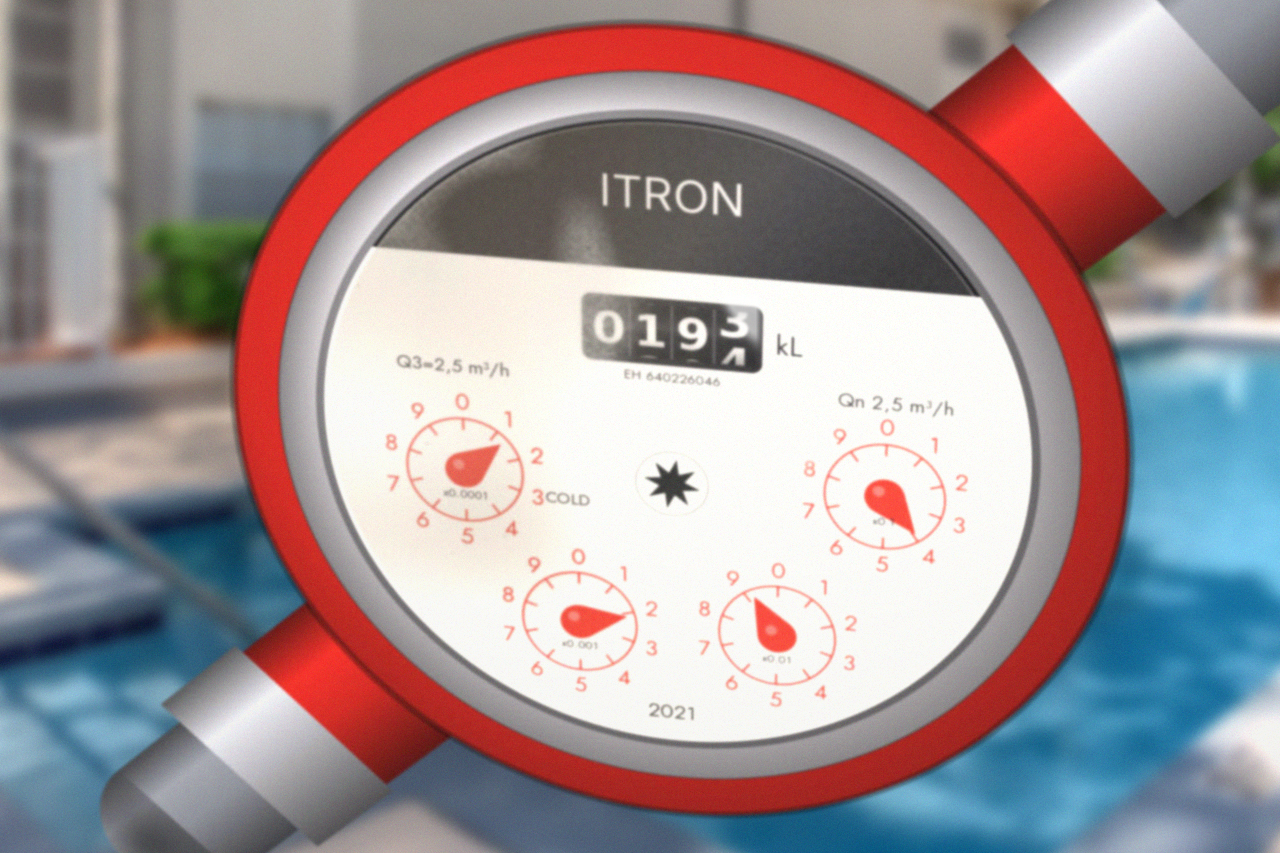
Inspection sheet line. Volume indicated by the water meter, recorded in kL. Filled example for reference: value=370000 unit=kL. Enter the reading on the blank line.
value=193.3921 unit=kL
